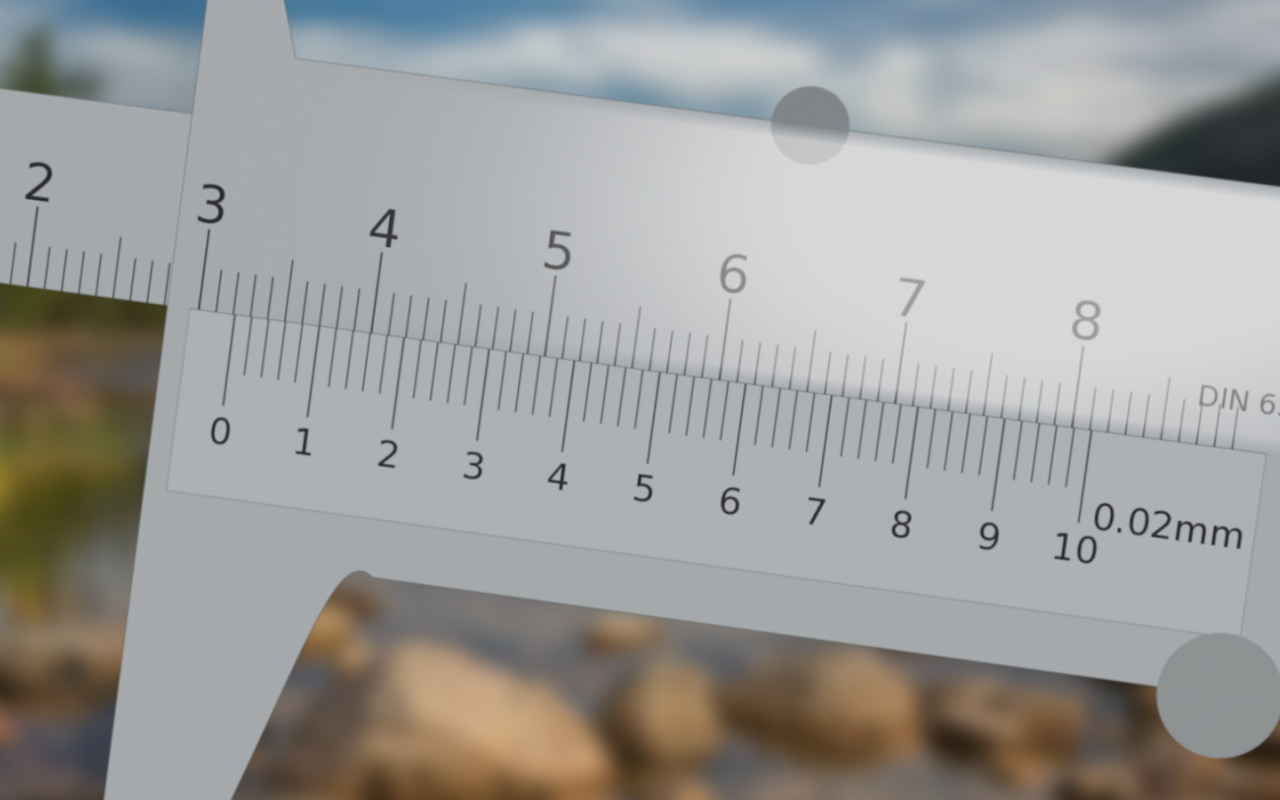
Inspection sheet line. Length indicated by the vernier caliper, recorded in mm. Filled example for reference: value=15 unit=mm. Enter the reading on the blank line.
value=32.1 unit=mm
